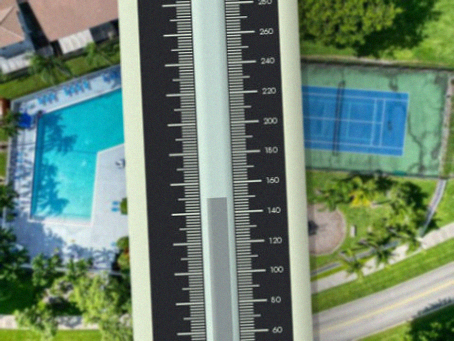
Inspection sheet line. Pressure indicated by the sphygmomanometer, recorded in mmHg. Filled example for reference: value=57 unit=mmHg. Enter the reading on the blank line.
value=150 unit=mmHg
